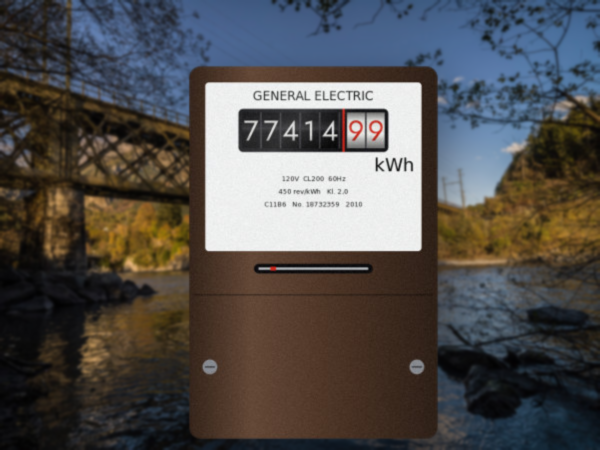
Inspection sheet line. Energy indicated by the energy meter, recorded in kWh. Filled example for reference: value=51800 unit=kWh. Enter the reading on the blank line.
value=77414.99 unit=kWh
